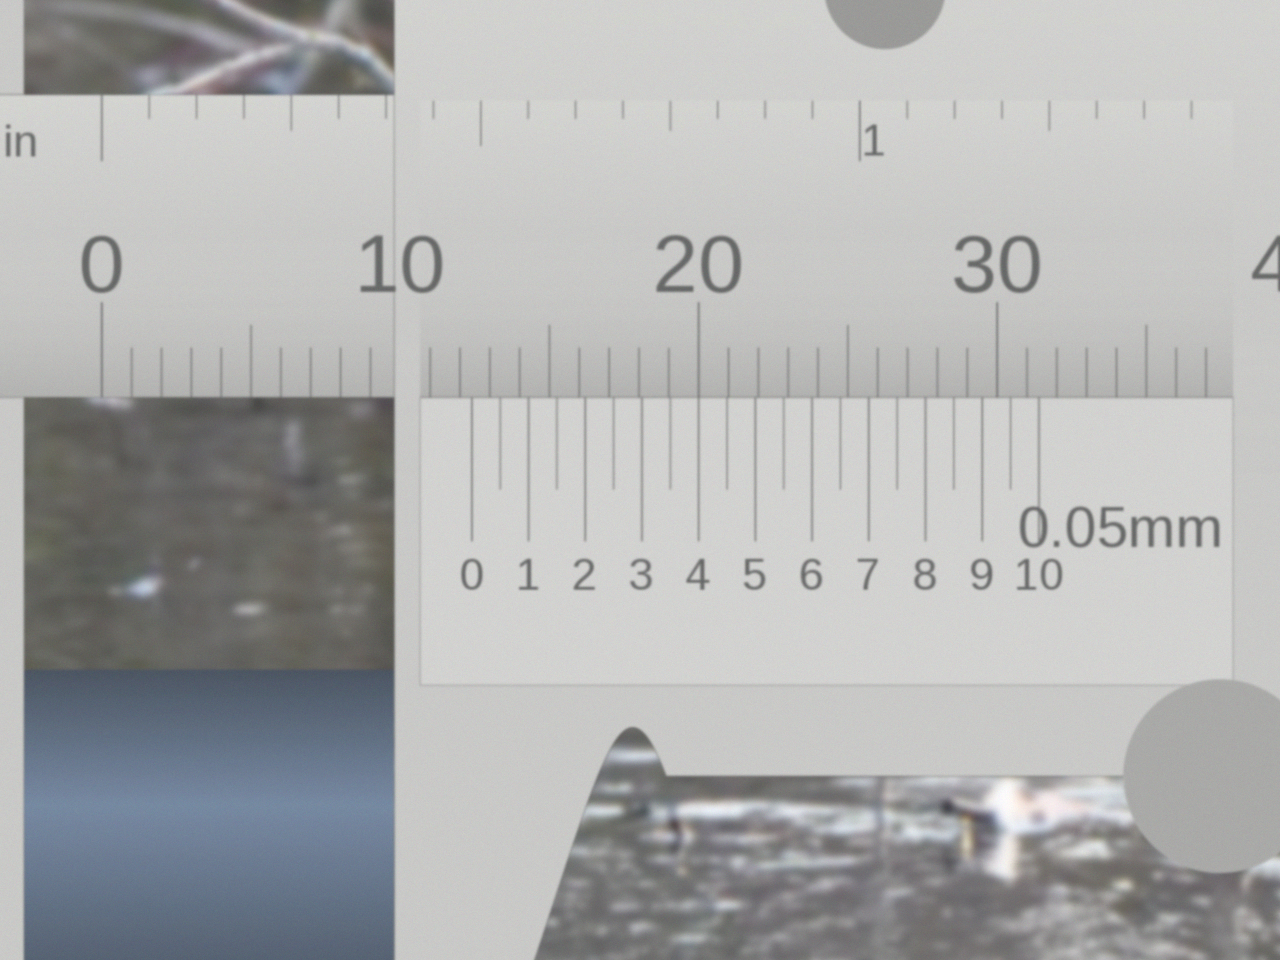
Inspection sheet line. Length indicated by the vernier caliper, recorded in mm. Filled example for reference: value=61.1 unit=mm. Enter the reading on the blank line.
value=12.4 unit=mm
